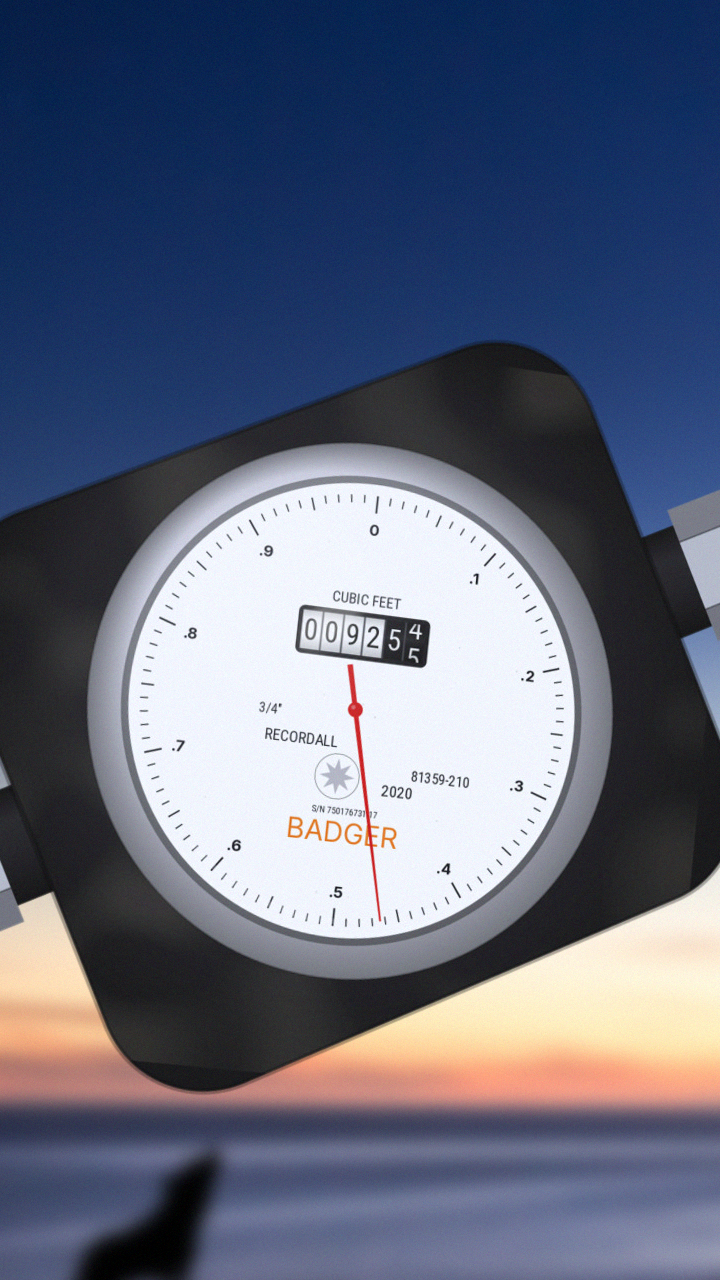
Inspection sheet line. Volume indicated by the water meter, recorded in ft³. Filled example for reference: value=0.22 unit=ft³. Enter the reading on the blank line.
value=9254.46 unit=ft³
